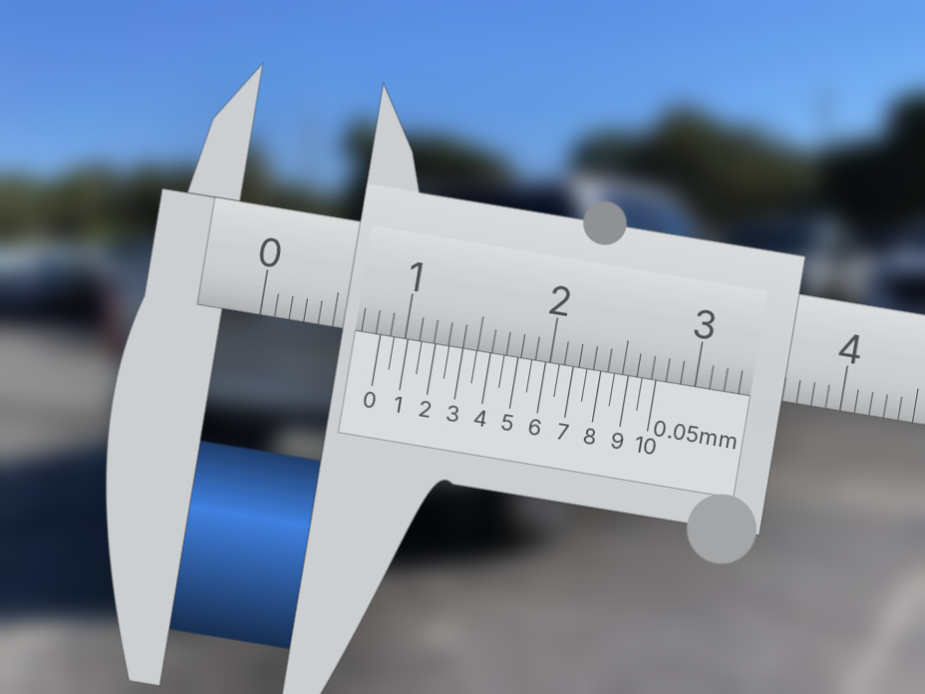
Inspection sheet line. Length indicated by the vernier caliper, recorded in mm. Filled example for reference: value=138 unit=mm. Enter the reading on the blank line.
value=8.3 unit=mm
